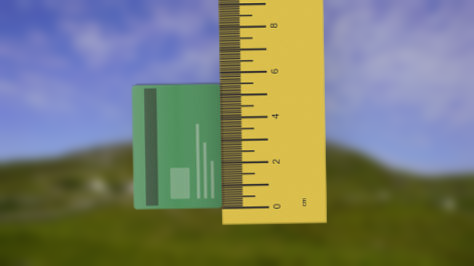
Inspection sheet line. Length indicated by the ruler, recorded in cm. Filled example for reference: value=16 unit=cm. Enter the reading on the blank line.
value=5.5 unit=cm
